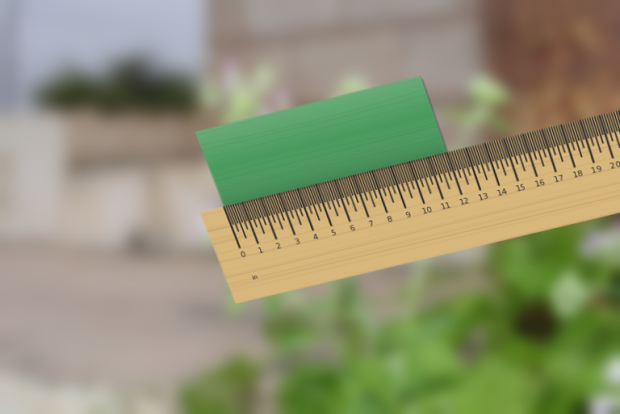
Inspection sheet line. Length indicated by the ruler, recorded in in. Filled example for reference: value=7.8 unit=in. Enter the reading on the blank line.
value=12 unit=in
